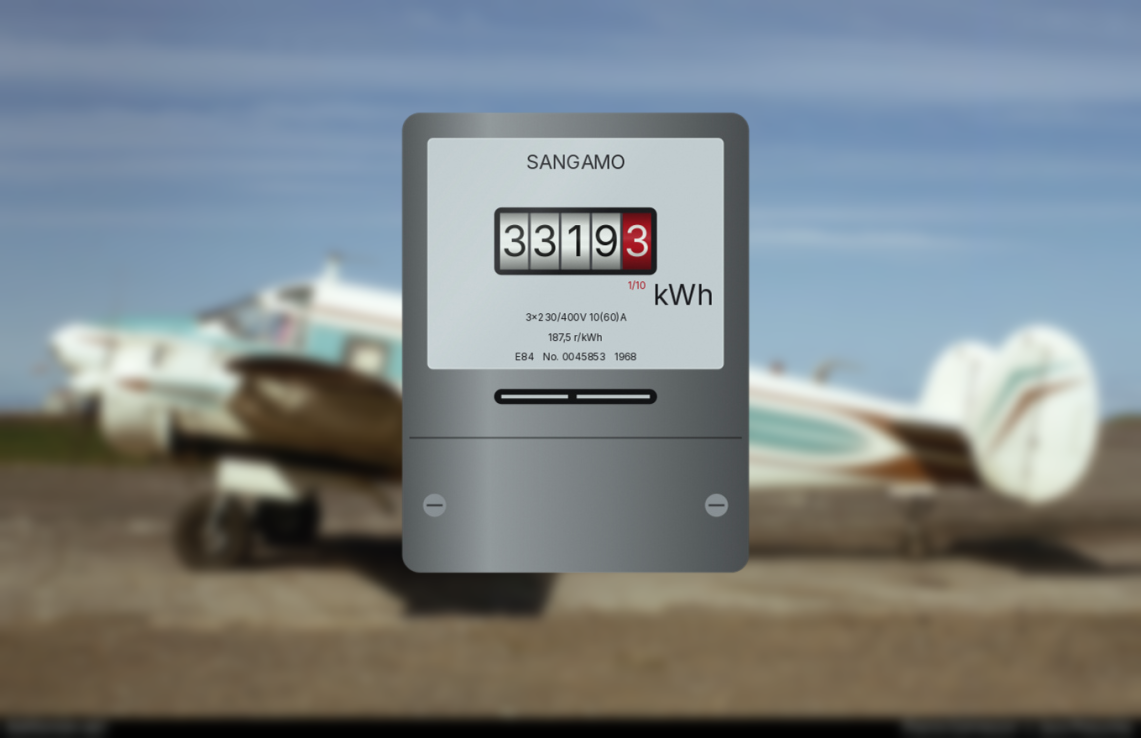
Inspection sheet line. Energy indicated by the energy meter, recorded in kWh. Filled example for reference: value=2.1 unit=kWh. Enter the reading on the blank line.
value=3319.3 unit=kWh
